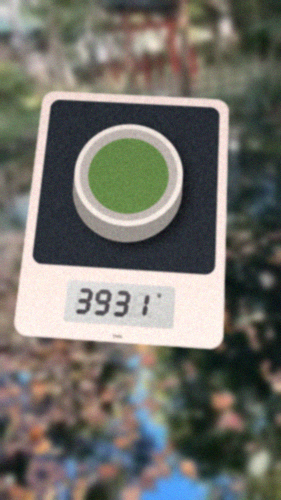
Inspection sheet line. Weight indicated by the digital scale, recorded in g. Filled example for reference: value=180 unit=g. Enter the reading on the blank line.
value=3931 unit=g
